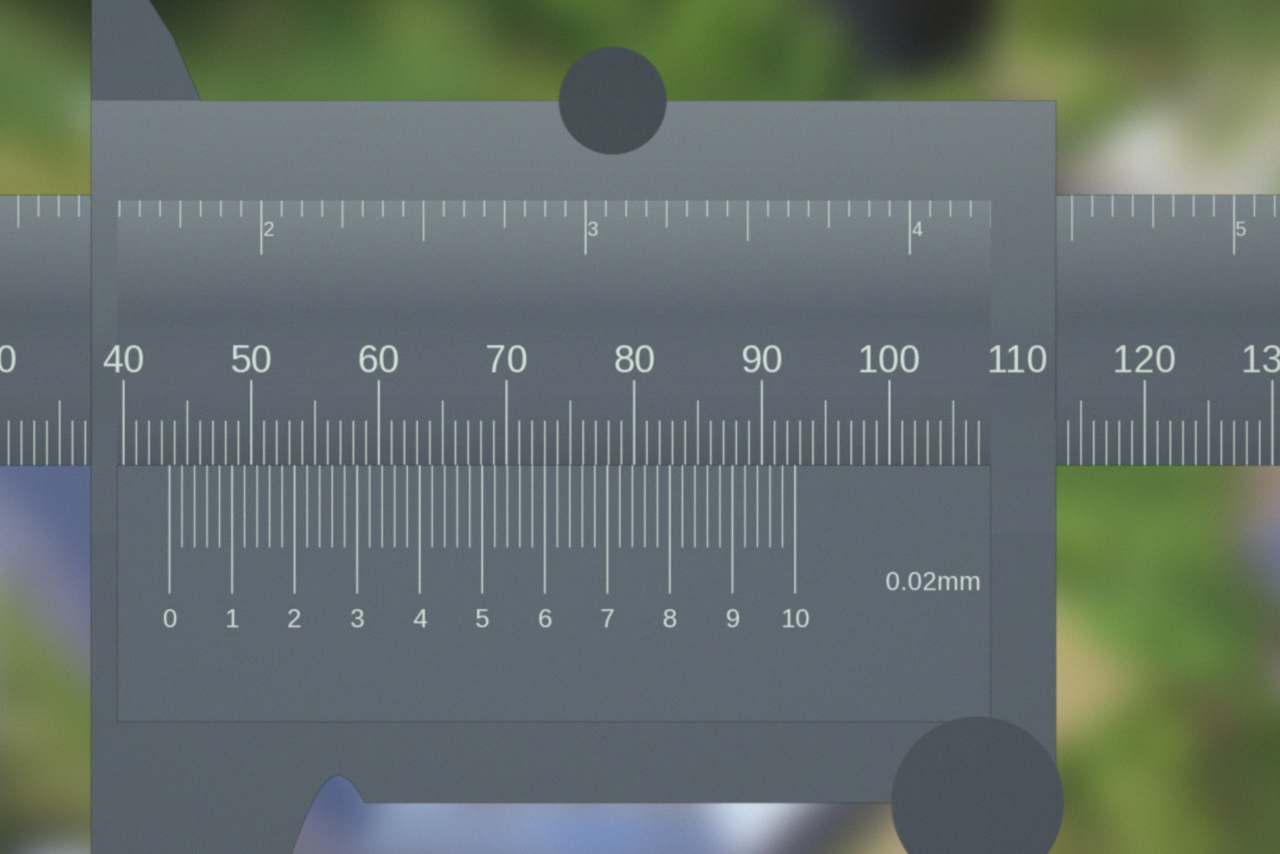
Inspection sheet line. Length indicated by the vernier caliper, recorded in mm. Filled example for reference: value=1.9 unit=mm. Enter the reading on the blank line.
value=43.6 unit=mm
